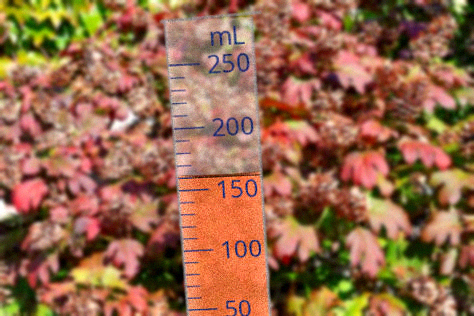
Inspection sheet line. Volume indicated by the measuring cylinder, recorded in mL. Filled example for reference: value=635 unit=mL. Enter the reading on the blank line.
value=160 unit=mL
